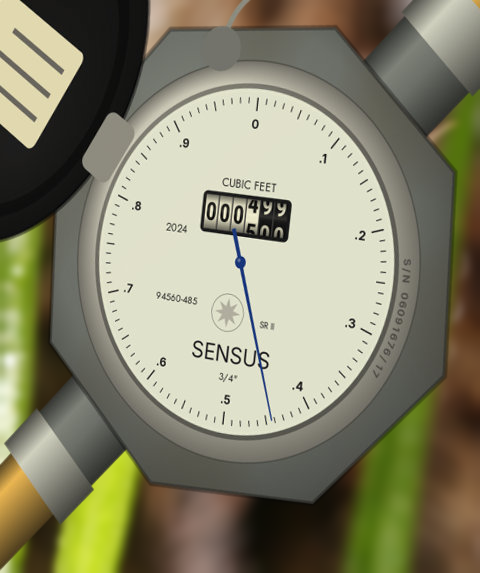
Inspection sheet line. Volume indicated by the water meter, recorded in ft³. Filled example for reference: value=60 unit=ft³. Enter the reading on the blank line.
value=499.44 unit=ft³
